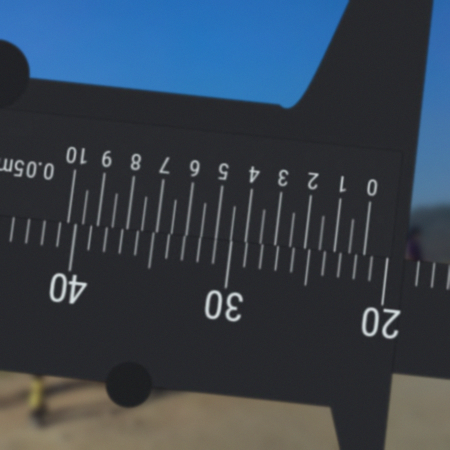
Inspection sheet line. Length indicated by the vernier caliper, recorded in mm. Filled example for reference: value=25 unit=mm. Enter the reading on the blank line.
value=21.5 unit=mm
